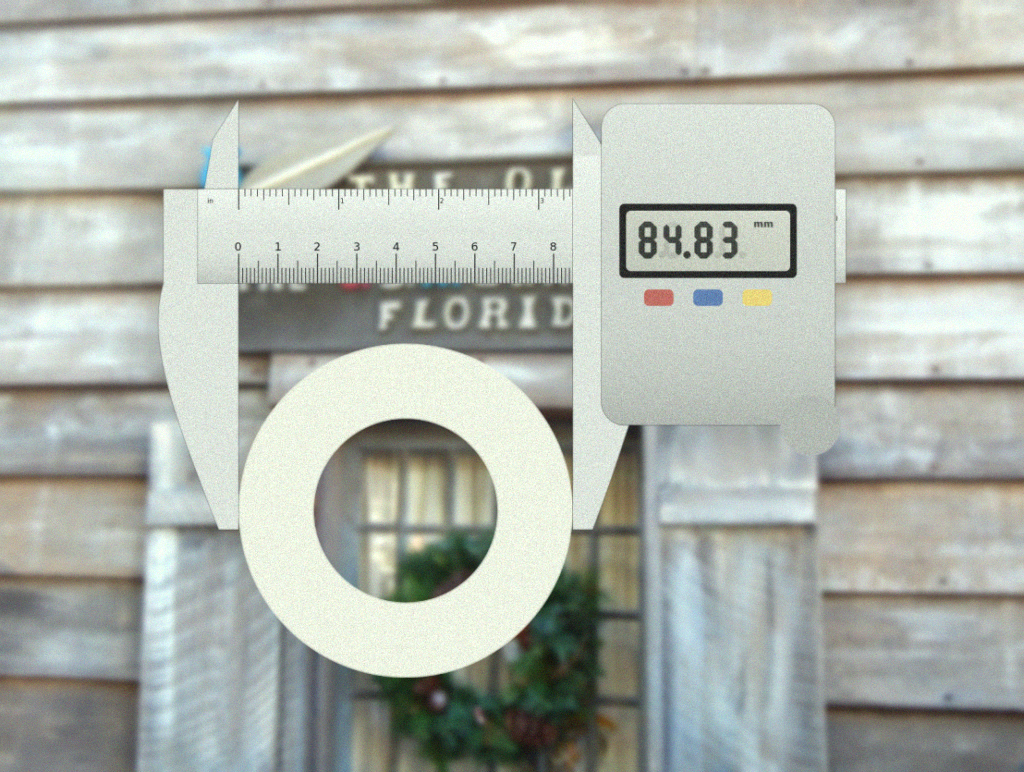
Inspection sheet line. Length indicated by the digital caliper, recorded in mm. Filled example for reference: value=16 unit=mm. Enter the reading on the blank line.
value=84.83 unit=mm
